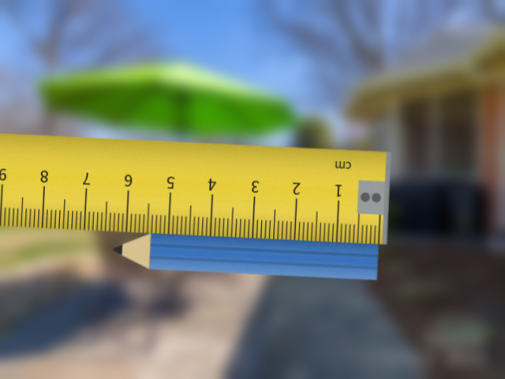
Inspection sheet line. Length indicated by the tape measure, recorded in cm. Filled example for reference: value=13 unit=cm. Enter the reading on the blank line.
value=6.3 unit=cm
